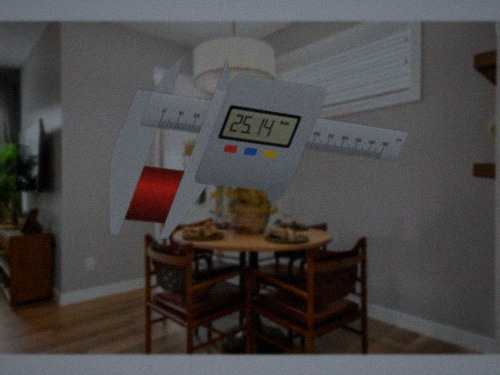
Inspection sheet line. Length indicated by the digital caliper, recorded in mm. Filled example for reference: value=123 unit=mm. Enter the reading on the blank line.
value=25.14 unit=mm
